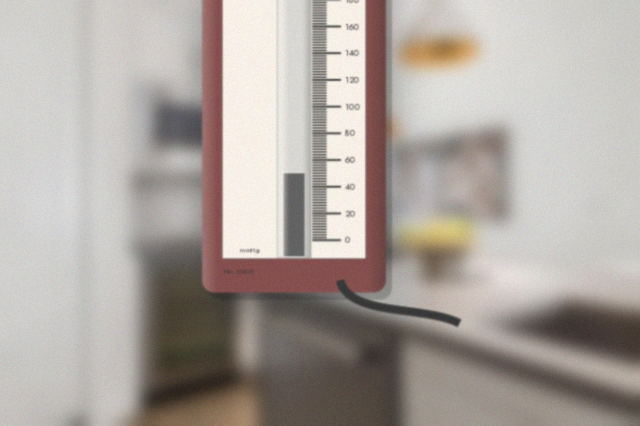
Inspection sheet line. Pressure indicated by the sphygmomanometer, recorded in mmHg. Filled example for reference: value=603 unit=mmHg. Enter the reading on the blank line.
value=50 unit=mmHg
